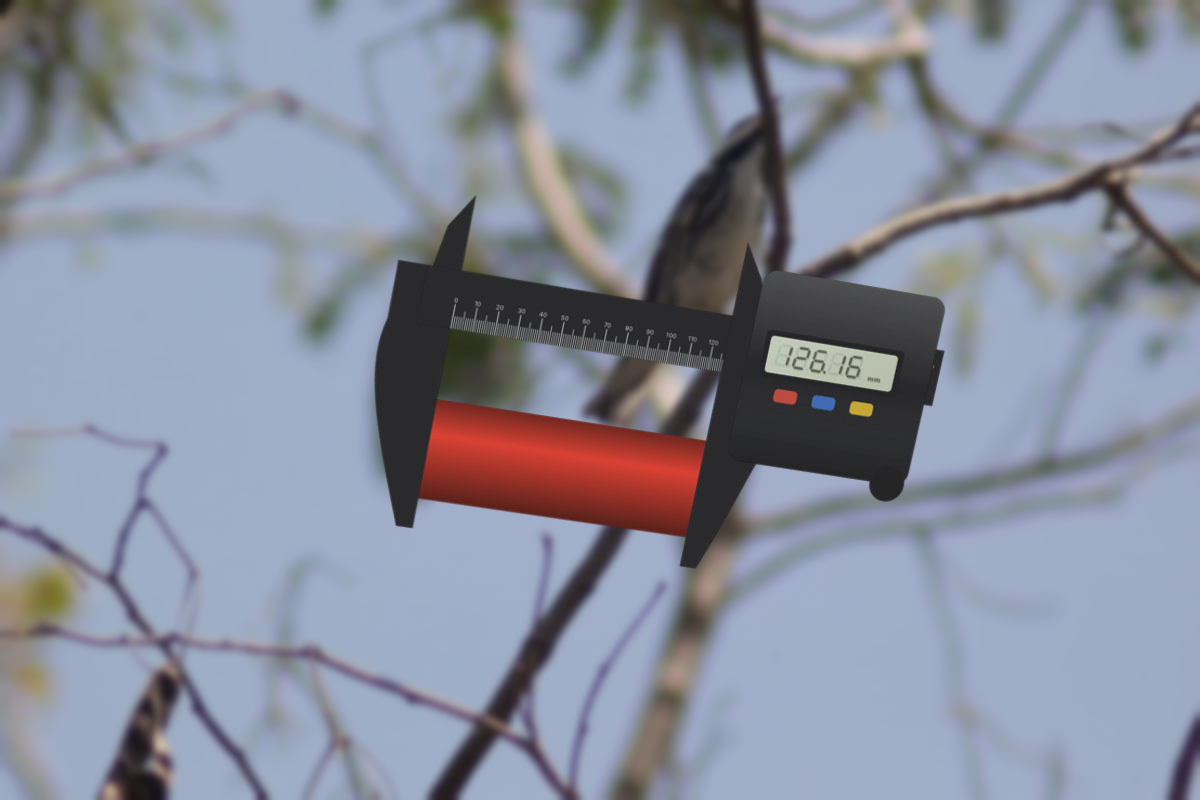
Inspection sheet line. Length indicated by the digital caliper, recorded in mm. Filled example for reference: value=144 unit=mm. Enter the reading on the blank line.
value=126.16 unit=mm
